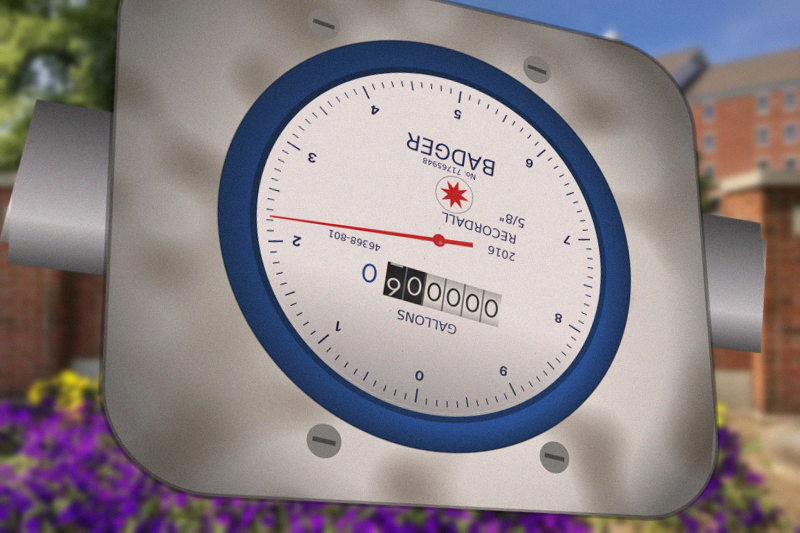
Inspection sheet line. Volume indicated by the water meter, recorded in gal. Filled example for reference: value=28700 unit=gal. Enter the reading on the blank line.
value=62.2 unit=gal
